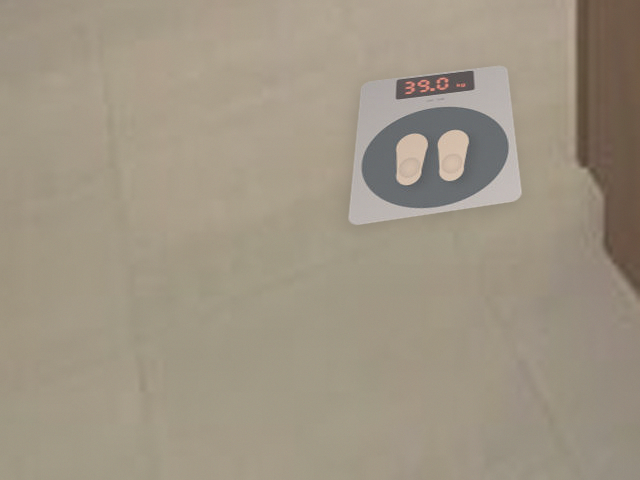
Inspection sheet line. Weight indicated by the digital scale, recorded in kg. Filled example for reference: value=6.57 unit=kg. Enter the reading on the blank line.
value=39.0 unit=kg
